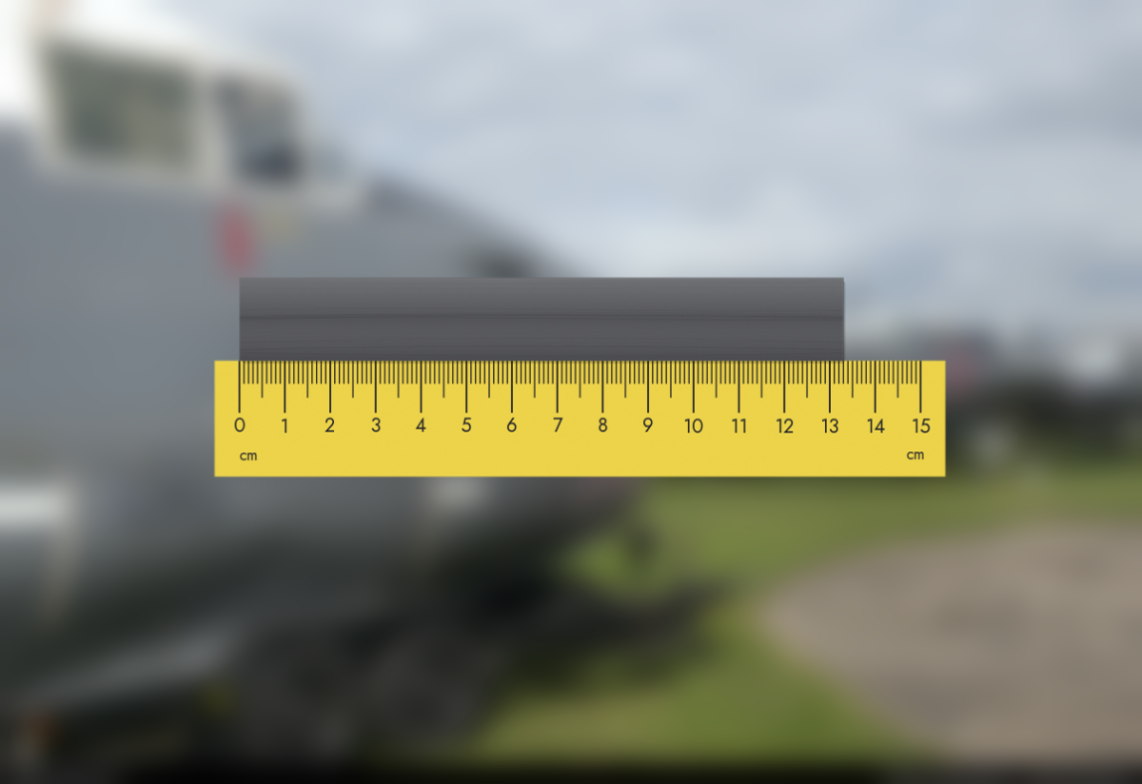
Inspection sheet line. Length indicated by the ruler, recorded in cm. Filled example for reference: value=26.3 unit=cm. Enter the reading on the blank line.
value=13.3 unit=cm
